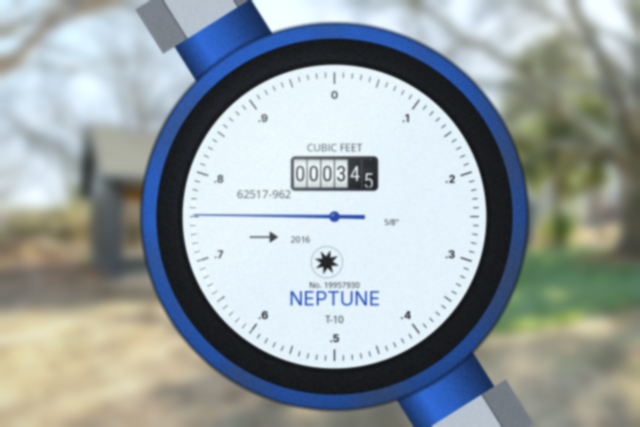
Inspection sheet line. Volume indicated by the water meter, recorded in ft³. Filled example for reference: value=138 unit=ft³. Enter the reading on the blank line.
value=344.75 unit=ft³
